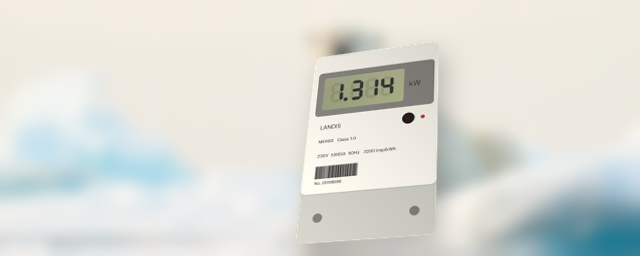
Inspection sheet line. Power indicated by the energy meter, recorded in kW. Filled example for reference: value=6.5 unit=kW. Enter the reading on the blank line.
value=1.314 unit=kW
